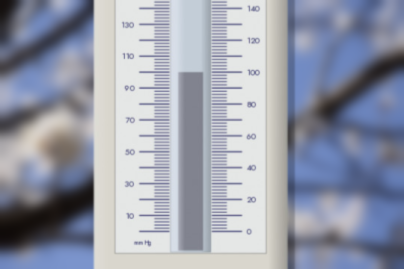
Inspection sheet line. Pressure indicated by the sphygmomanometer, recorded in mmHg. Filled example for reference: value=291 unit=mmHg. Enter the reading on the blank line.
value=100 unit=mmHg
